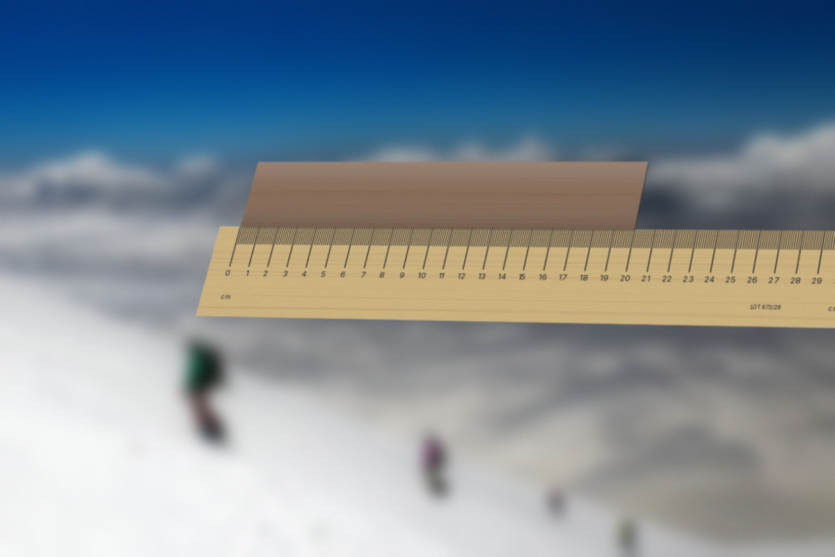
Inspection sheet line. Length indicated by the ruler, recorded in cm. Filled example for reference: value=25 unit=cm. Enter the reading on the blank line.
value=20 unit=cm
